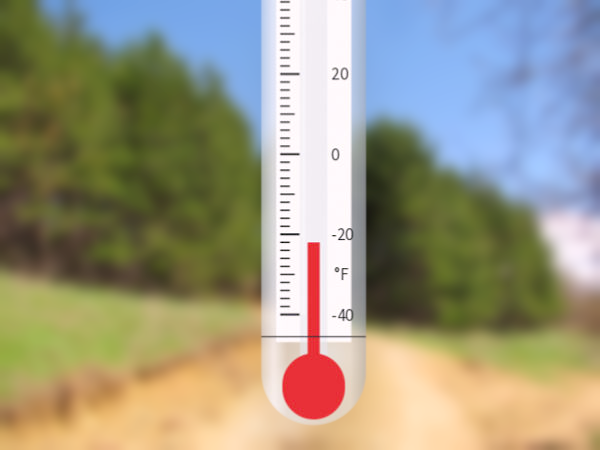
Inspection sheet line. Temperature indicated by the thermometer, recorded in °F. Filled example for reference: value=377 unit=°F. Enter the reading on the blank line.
value=-22 unit=°F
